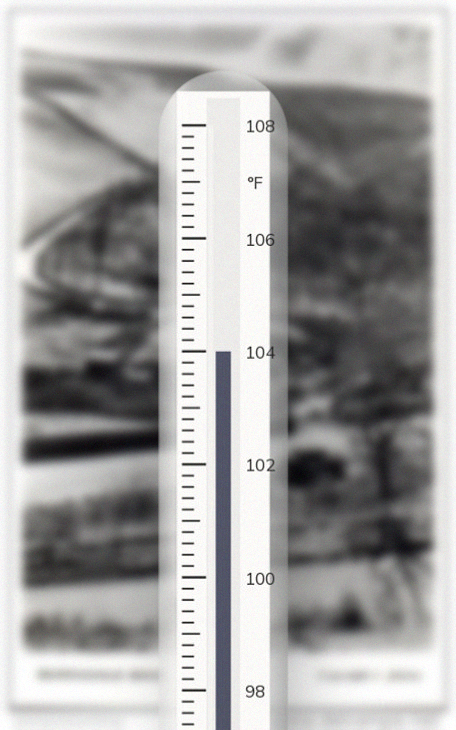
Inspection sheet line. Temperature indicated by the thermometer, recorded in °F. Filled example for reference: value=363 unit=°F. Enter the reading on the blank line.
value=104 unit=°F
